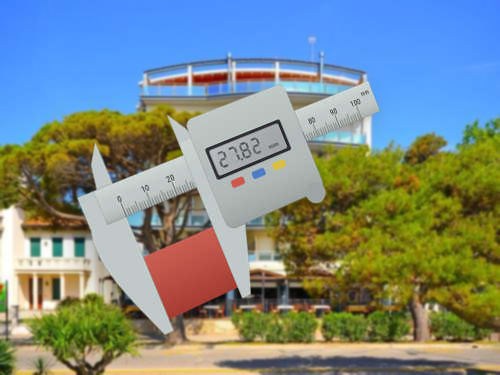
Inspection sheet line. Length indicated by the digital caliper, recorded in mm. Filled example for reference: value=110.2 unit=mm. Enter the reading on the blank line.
value=27.82 unit=mm
